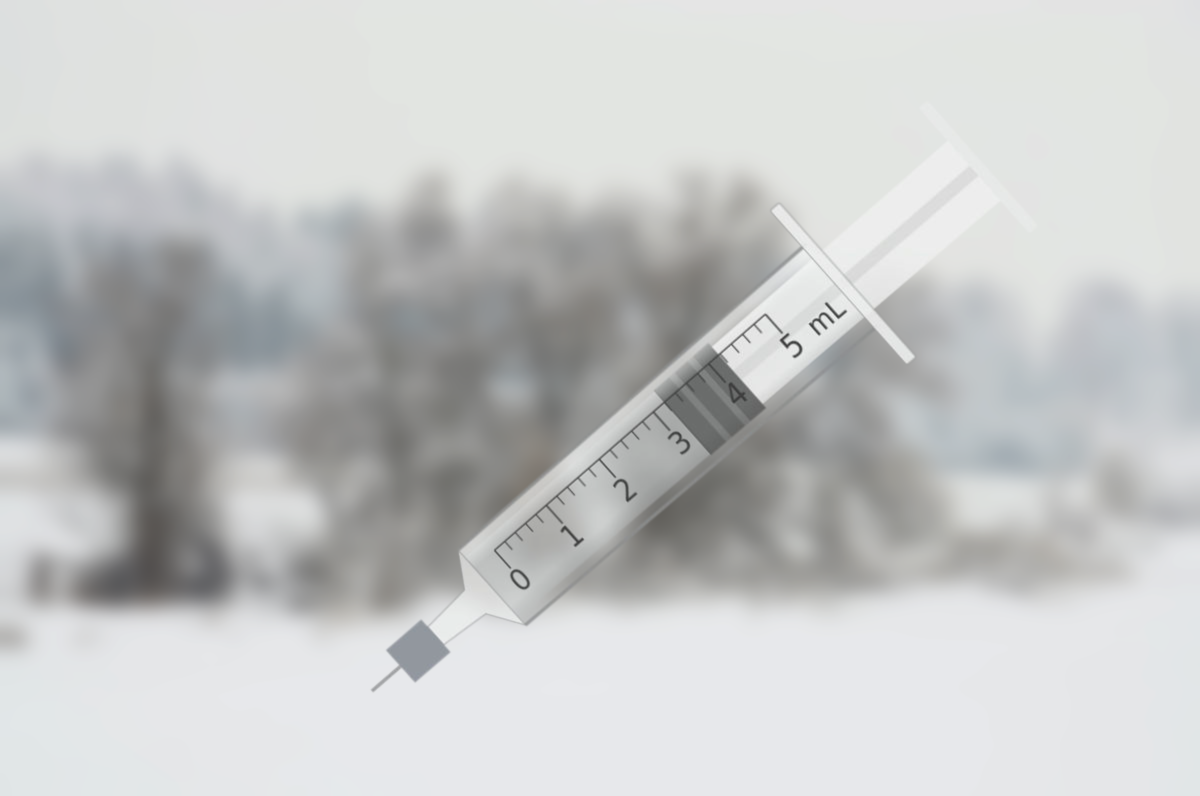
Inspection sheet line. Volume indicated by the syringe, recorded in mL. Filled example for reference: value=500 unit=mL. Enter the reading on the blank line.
value=3.2 unit=mL
